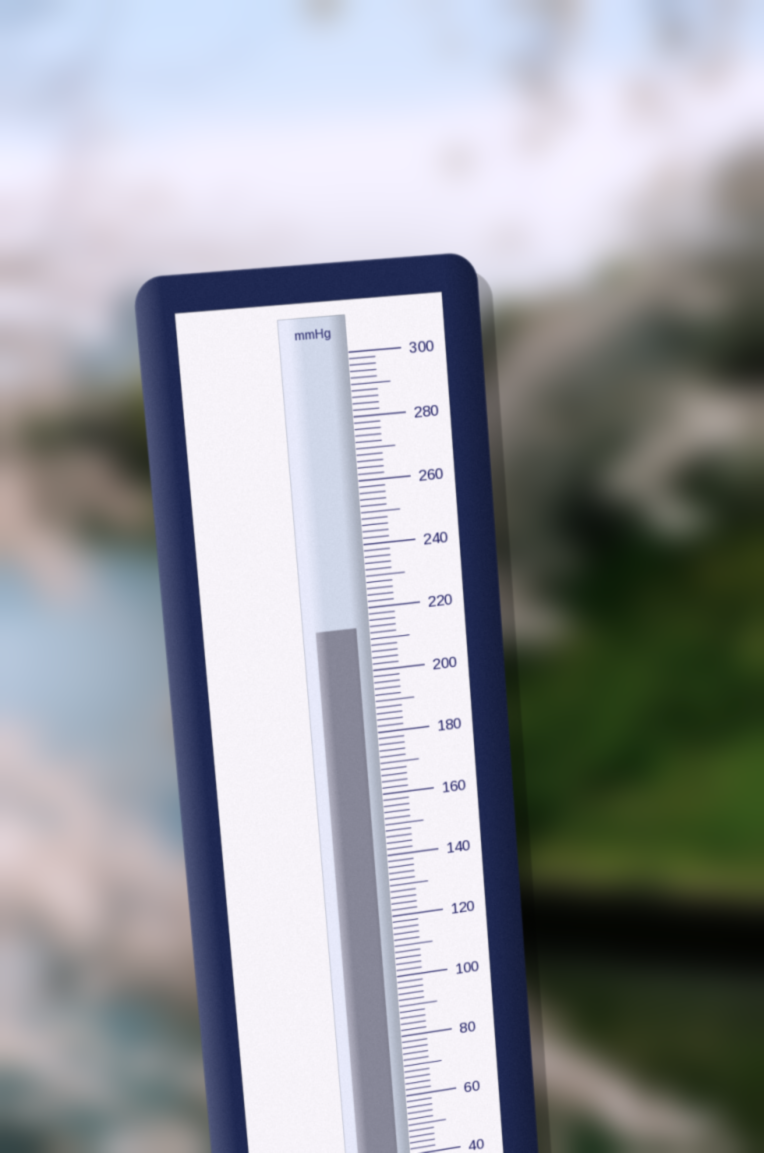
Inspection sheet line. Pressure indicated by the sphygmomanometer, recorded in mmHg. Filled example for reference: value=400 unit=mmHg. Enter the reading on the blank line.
value=214 unit=mmHg
